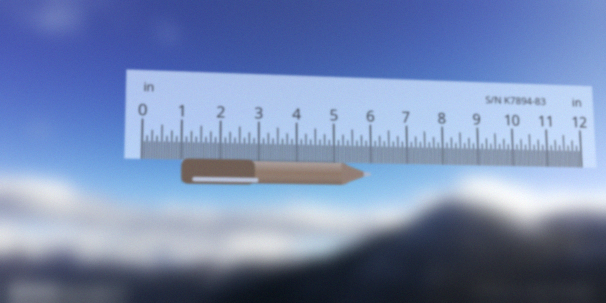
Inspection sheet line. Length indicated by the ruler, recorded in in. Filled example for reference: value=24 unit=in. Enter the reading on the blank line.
value=5 unit=in
